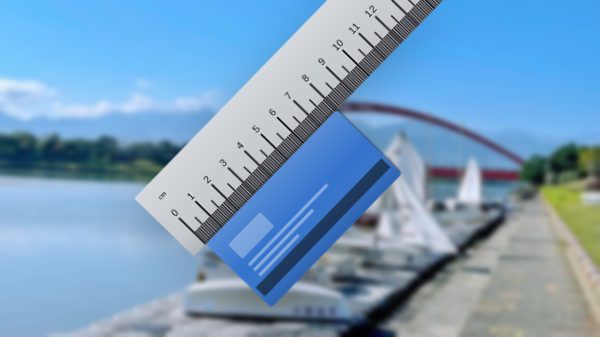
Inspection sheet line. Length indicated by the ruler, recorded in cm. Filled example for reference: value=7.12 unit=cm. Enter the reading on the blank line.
value=8 unit=cm
